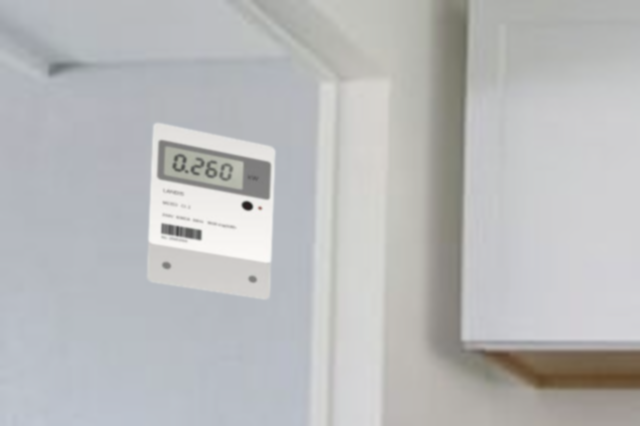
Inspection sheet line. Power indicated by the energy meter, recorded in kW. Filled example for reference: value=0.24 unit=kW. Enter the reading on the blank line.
value=0.260 unit=kW
